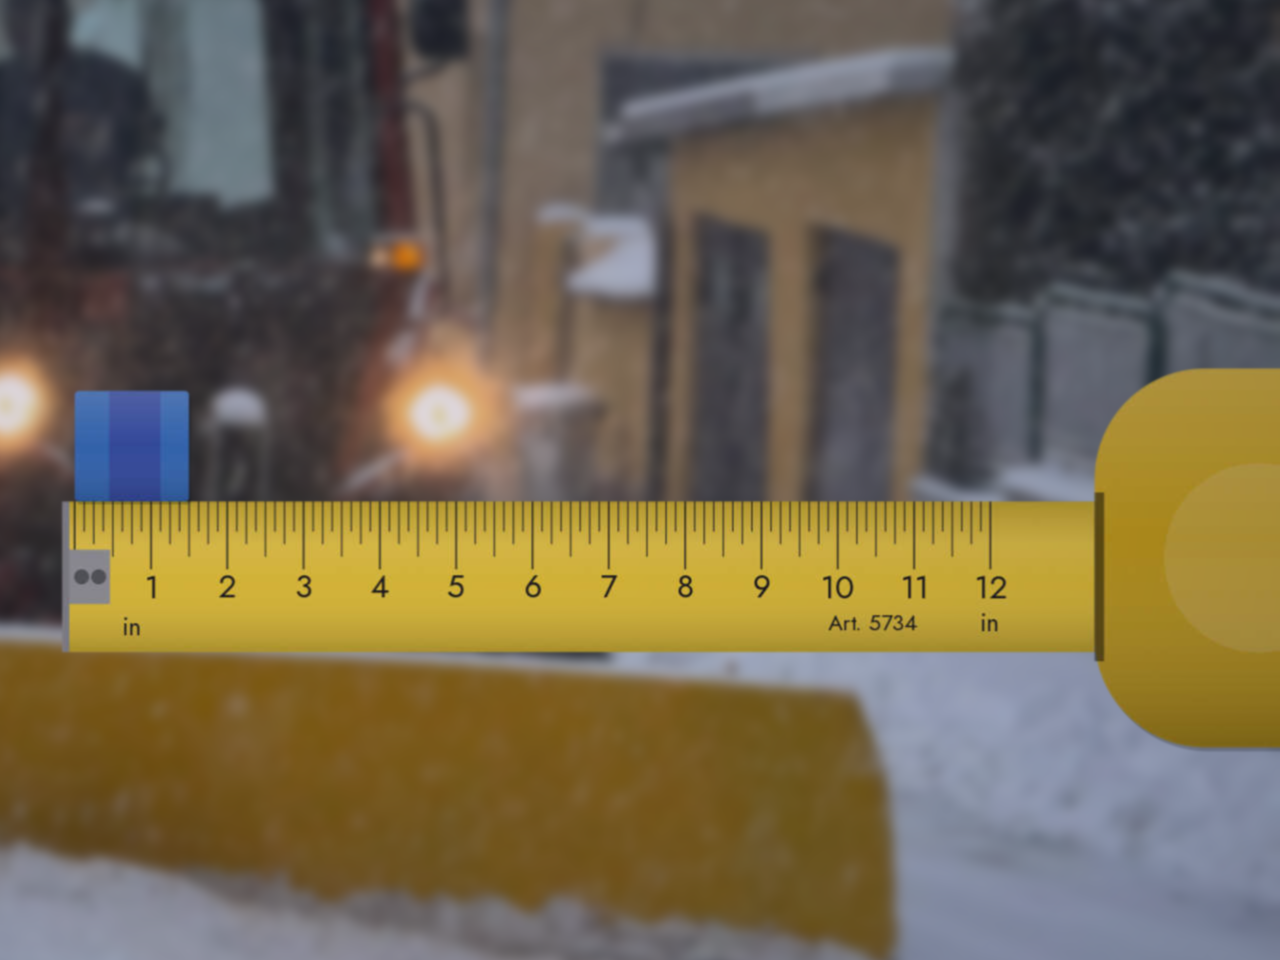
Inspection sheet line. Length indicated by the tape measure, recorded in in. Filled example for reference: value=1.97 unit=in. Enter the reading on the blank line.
value=1.5 unit=in
